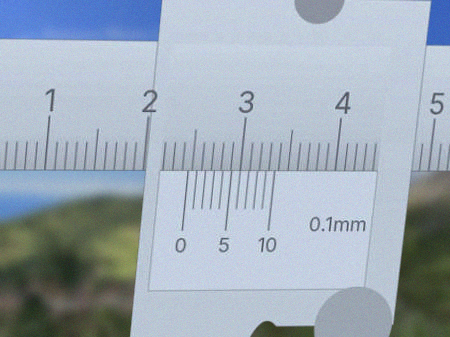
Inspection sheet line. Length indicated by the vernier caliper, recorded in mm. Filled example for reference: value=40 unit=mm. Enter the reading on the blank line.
value=24.6 unit=mm
